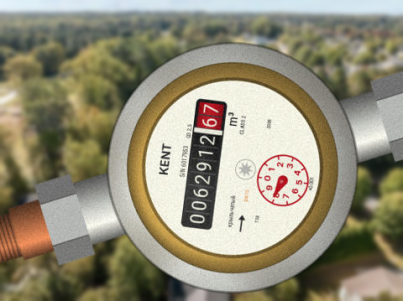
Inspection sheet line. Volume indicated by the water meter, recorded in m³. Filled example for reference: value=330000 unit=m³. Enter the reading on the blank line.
value=62912.678 unit=m³
